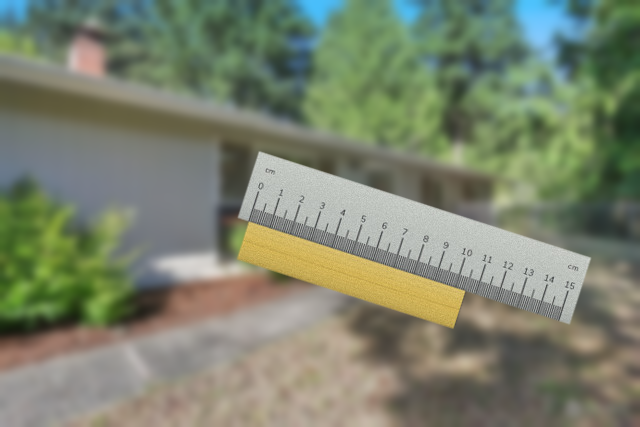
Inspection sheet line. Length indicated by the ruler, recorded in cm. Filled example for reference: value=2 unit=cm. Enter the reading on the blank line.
value=10.5 unit=cm
